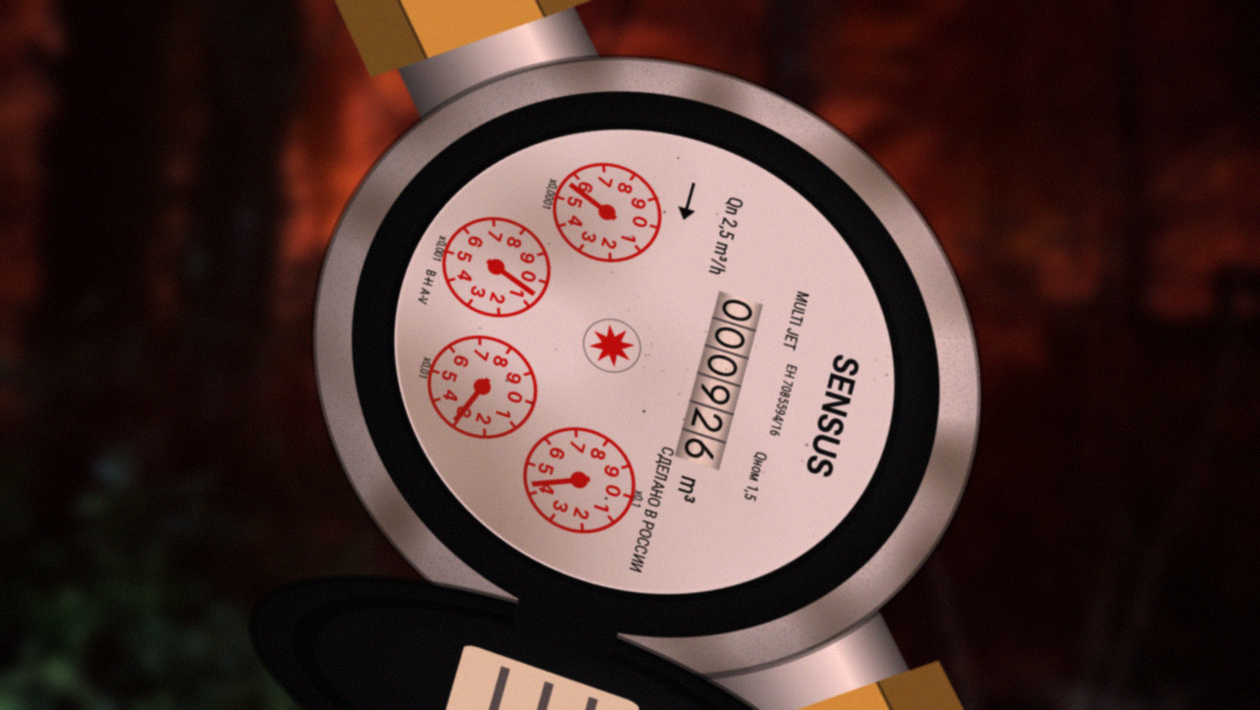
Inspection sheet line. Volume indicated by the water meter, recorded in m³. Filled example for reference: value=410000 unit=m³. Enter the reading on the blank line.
value=926.4305 unit=m³
